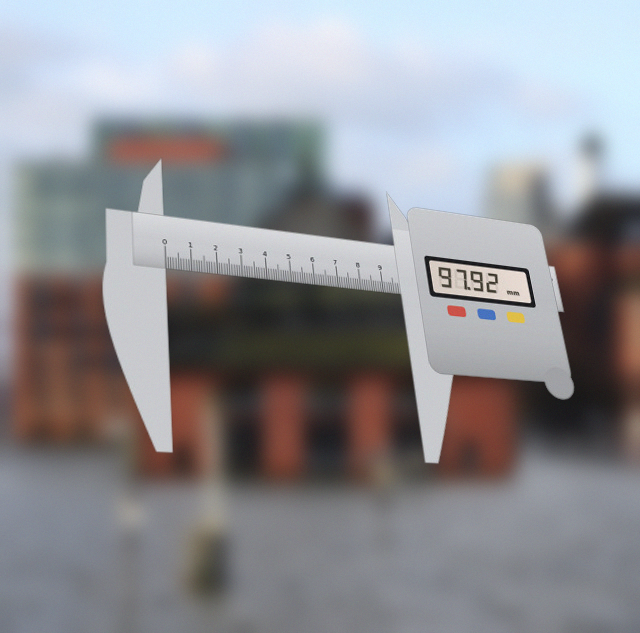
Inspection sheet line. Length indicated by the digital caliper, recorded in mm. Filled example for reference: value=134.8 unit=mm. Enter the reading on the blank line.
value=97.92 unit=mm
